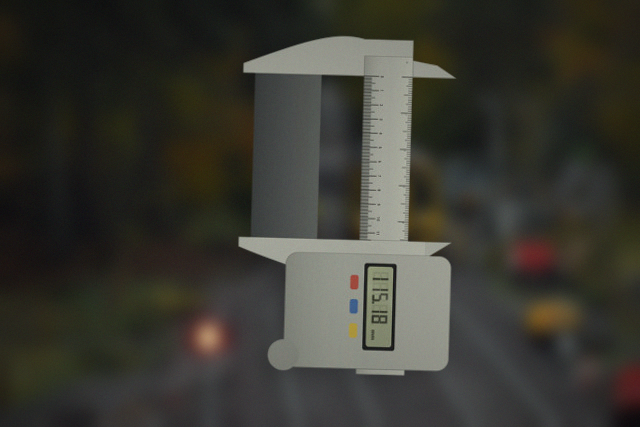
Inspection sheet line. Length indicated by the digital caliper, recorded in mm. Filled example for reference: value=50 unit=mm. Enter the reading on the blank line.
value=115.18 unit=mm
